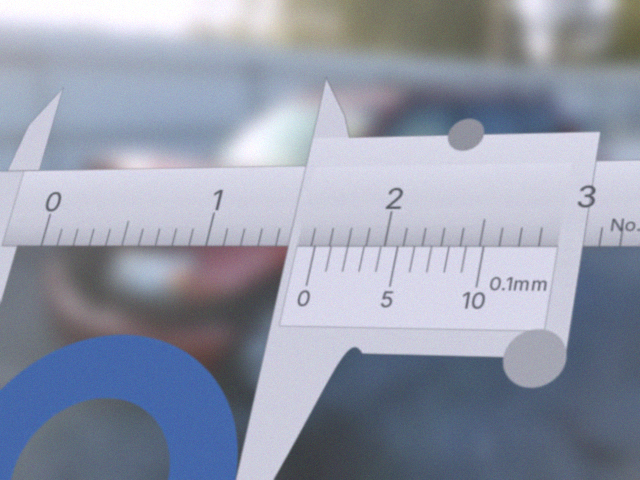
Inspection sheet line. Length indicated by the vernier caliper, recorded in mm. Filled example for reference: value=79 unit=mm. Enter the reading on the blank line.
value=16.2 unit=mm
